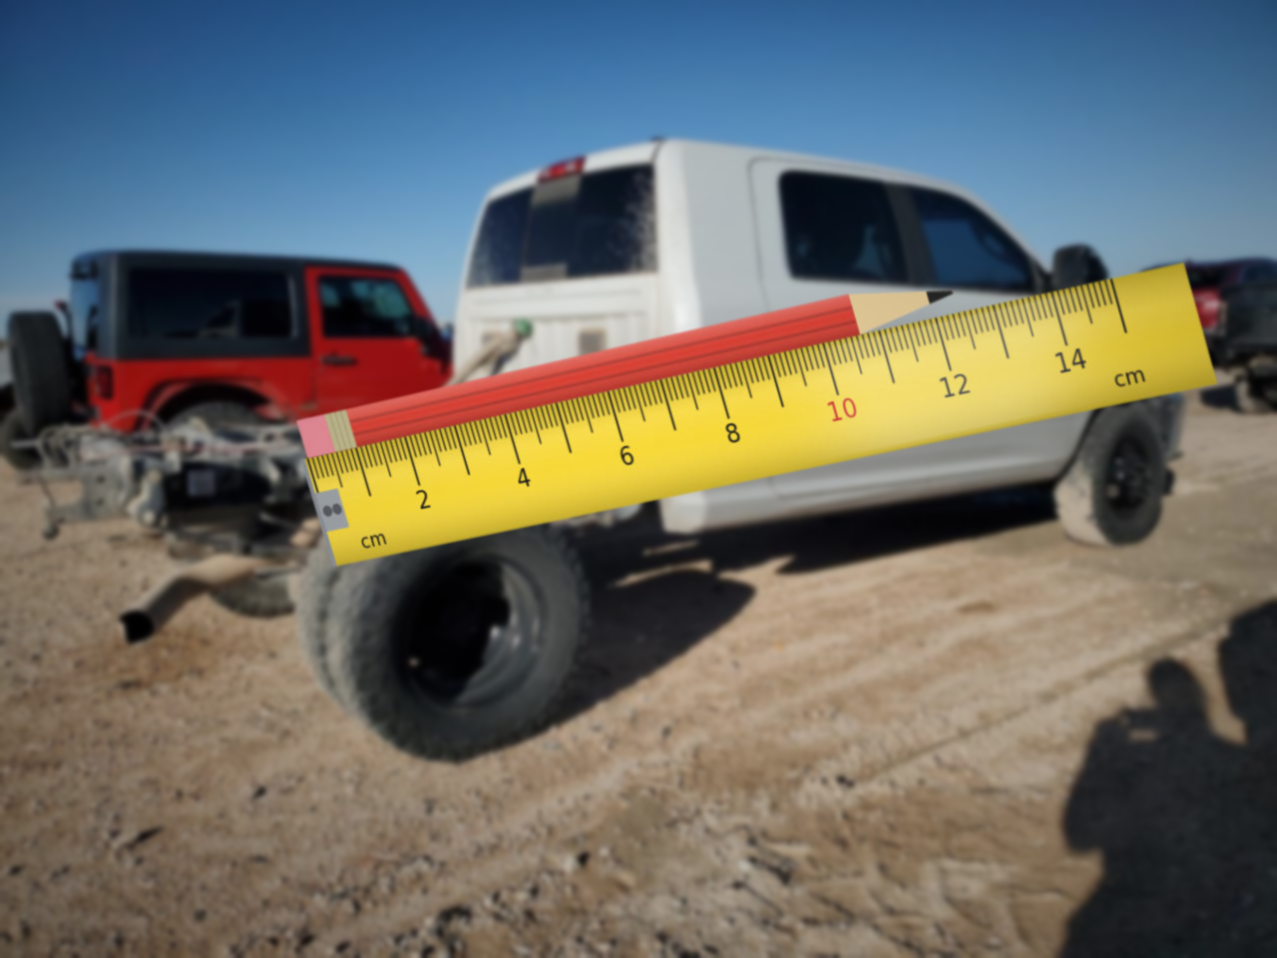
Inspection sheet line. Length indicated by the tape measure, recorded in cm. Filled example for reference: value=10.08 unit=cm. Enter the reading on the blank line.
value=12.4 unit=cm
